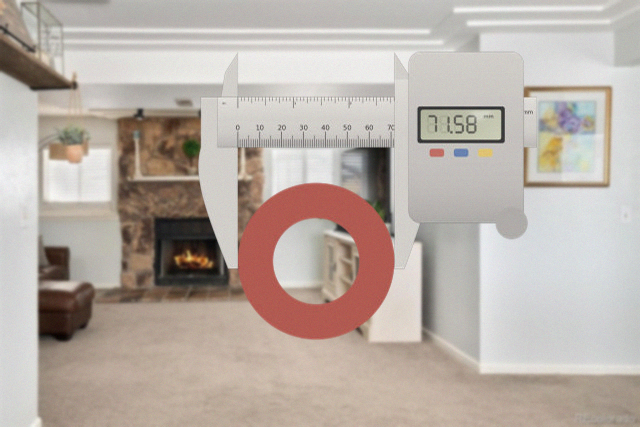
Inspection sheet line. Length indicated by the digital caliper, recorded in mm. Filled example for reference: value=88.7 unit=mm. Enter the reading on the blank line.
value=71.58 unit=mm
